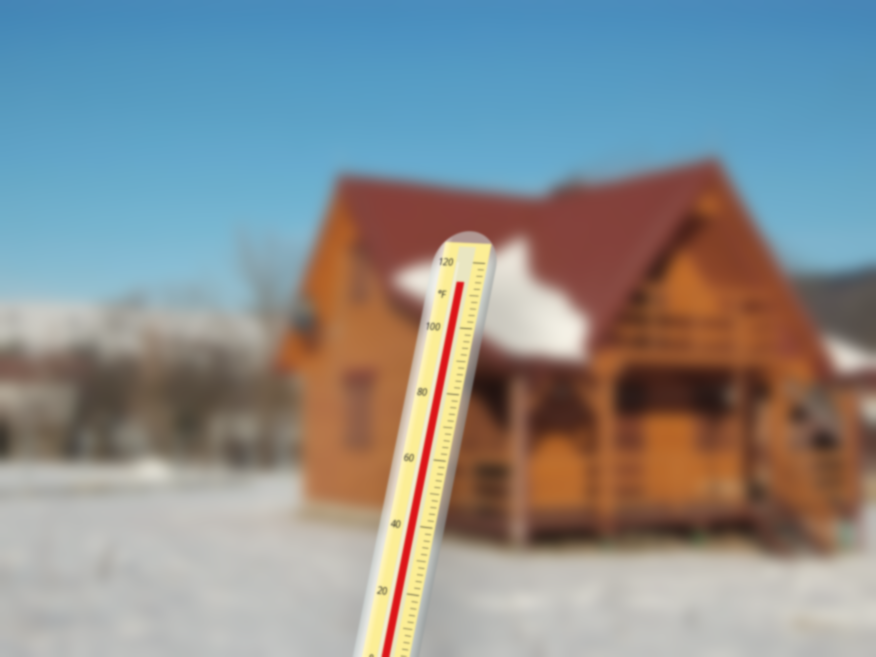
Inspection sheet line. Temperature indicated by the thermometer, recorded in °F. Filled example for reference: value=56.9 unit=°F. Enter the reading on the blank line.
value=114 unit=°F
